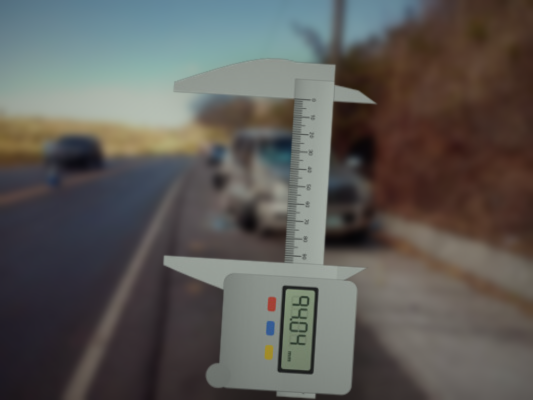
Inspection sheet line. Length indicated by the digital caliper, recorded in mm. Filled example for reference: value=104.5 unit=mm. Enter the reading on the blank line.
value=94.04 unit=mm
